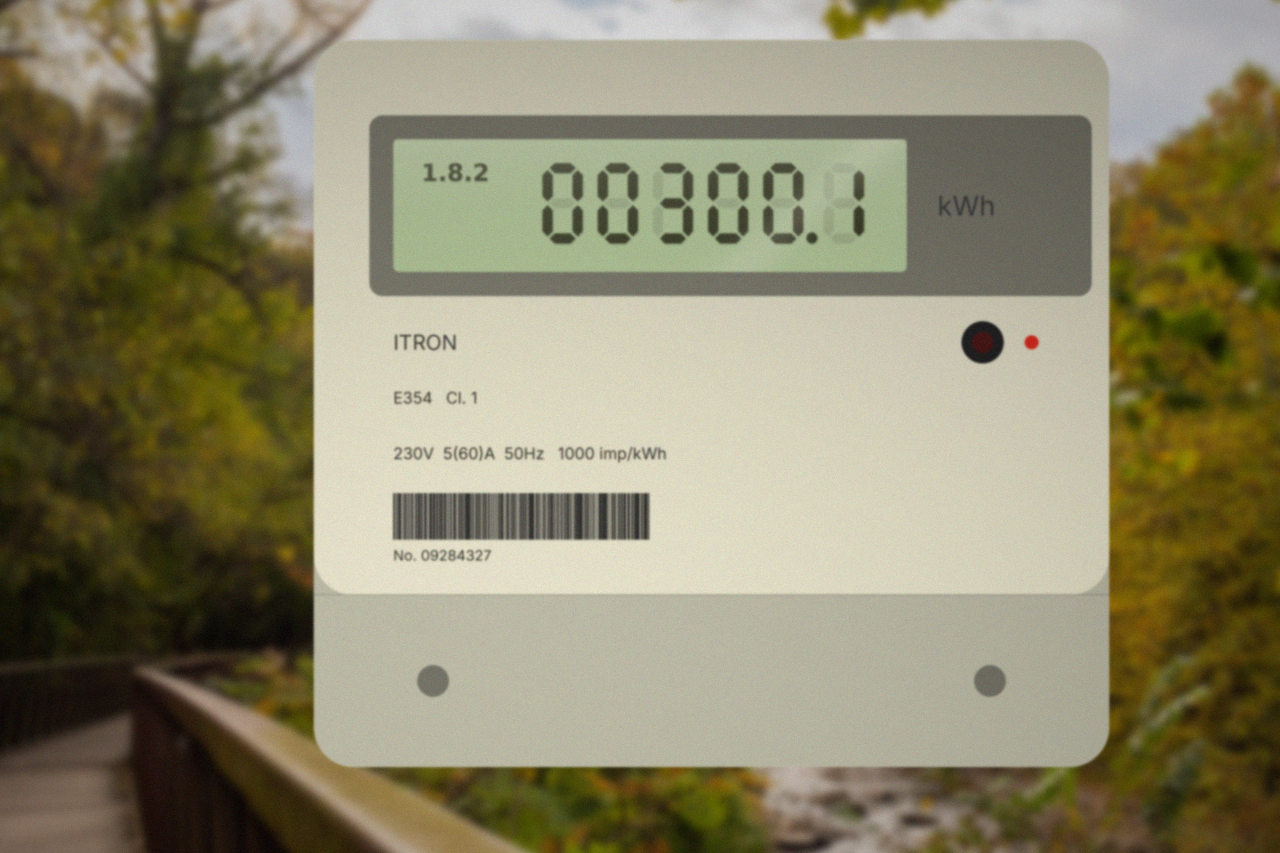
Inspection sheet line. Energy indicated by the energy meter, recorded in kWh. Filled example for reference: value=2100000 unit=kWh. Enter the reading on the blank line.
value=300.1 unit=kWh
